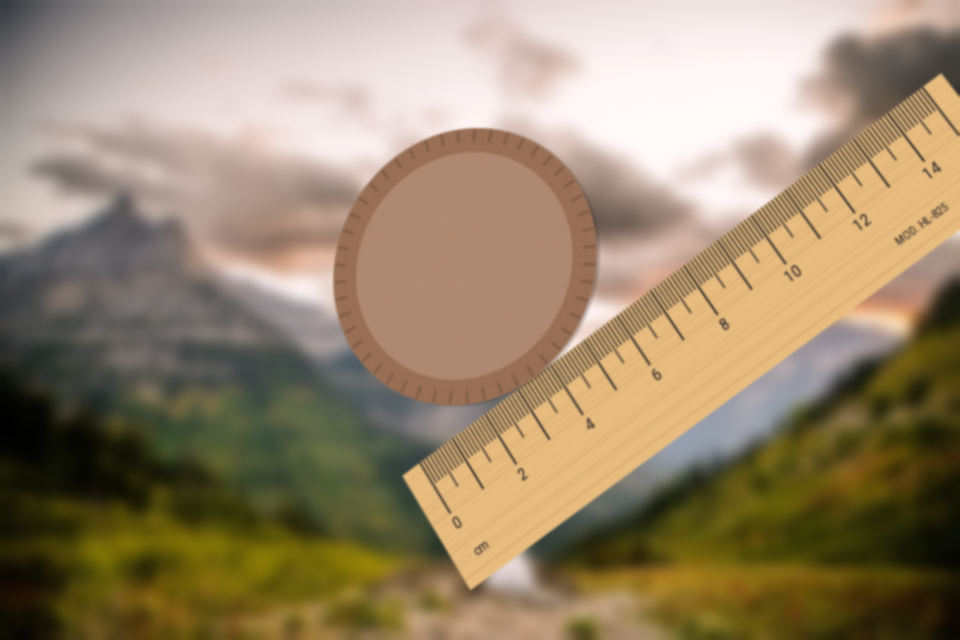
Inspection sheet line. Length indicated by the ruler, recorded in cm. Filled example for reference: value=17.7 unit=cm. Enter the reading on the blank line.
value=7 unit=cm
